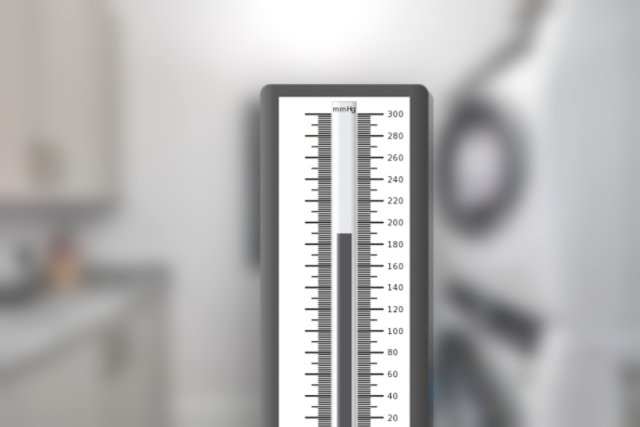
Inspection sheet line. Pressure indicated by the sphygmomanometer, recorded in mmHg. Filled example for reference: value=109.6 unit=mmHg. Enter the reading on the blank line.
value=190 unit=mmHg
